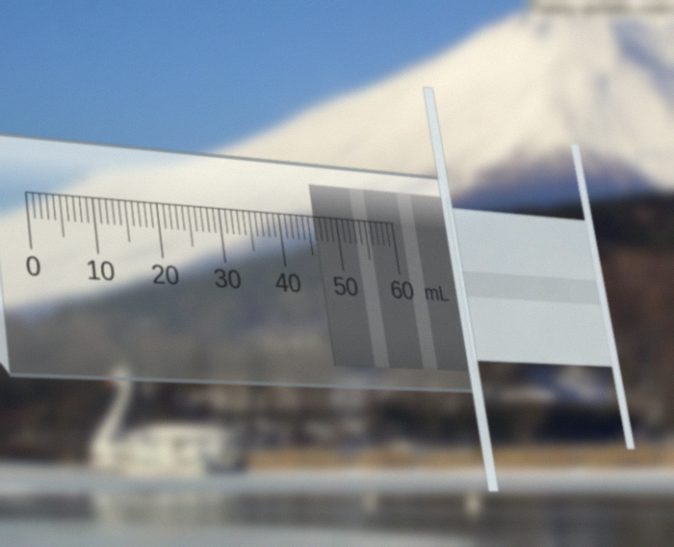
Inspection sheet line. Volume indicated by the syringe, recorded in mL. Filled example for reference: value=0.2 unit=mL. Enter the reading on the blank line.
value=46 unit=mL
